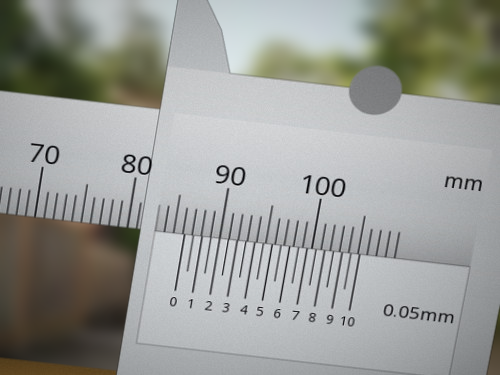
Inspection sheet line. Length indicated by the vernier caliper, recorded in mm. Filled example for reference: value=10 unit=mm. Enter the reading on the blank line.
value=86.2 unit=mm
